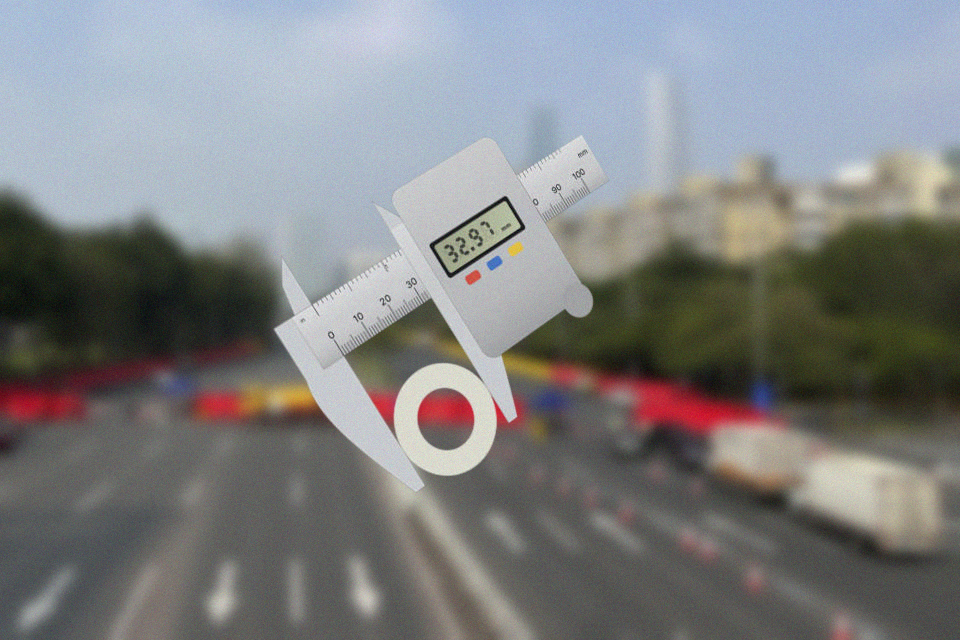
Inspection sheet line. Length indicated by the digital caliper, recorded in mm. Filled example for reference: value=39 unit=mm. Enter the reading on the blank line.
value=32.97 unit=mm
